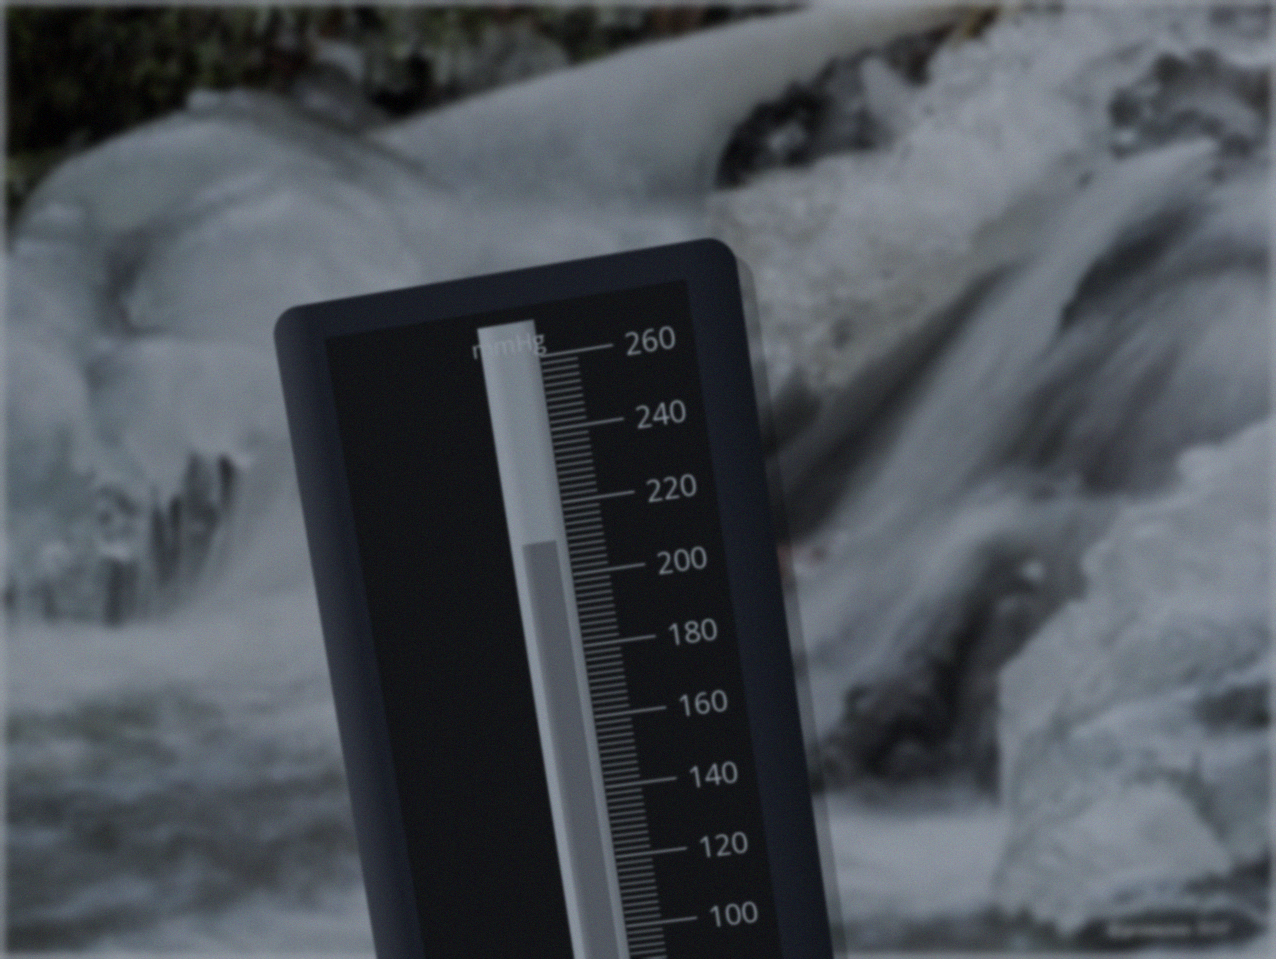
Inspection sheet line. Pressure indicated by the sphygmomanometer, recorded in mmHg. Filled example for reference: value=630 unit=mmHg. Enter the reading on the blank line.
value=210 unit=mmHg
